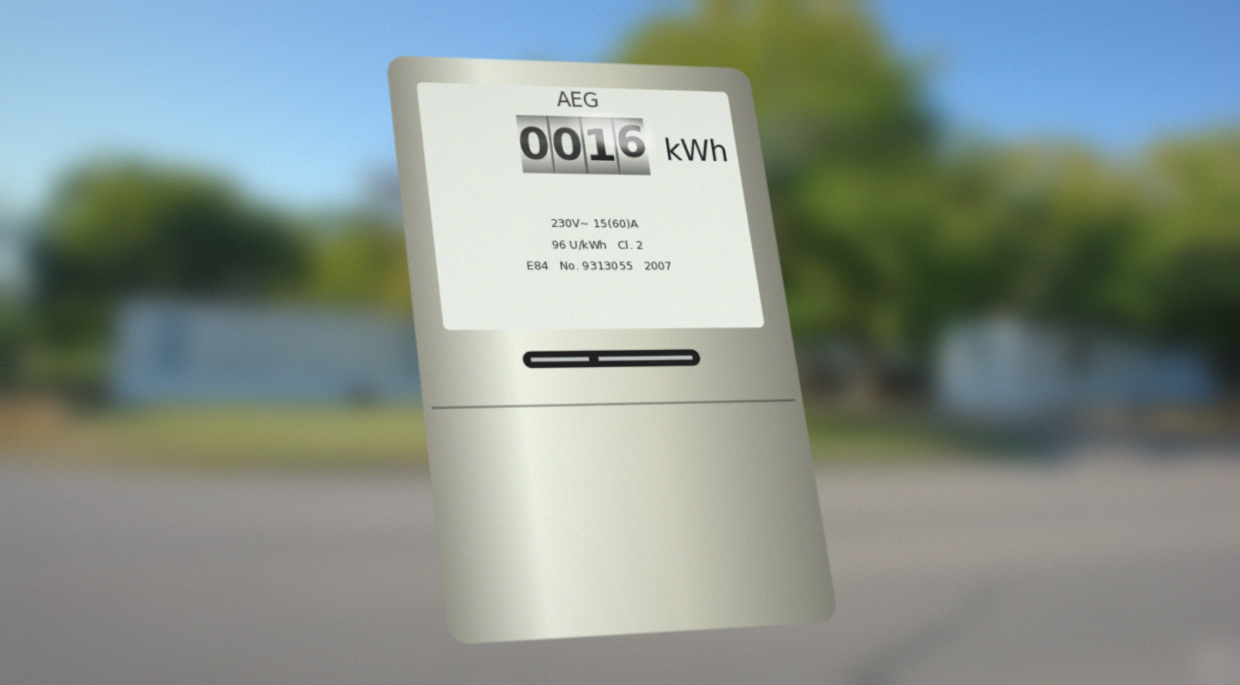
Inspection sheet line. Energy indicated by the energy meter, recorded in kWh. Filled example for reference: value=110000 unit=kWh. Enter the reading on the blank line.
value=16 unit=kWh
